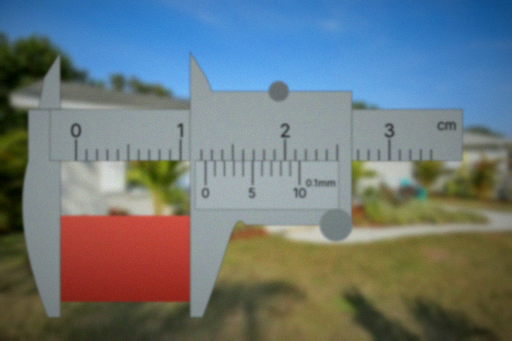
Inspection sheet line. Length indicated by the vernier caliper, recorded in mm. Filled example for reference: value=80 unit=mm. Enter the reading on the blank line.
value=12.4 unit=mm
